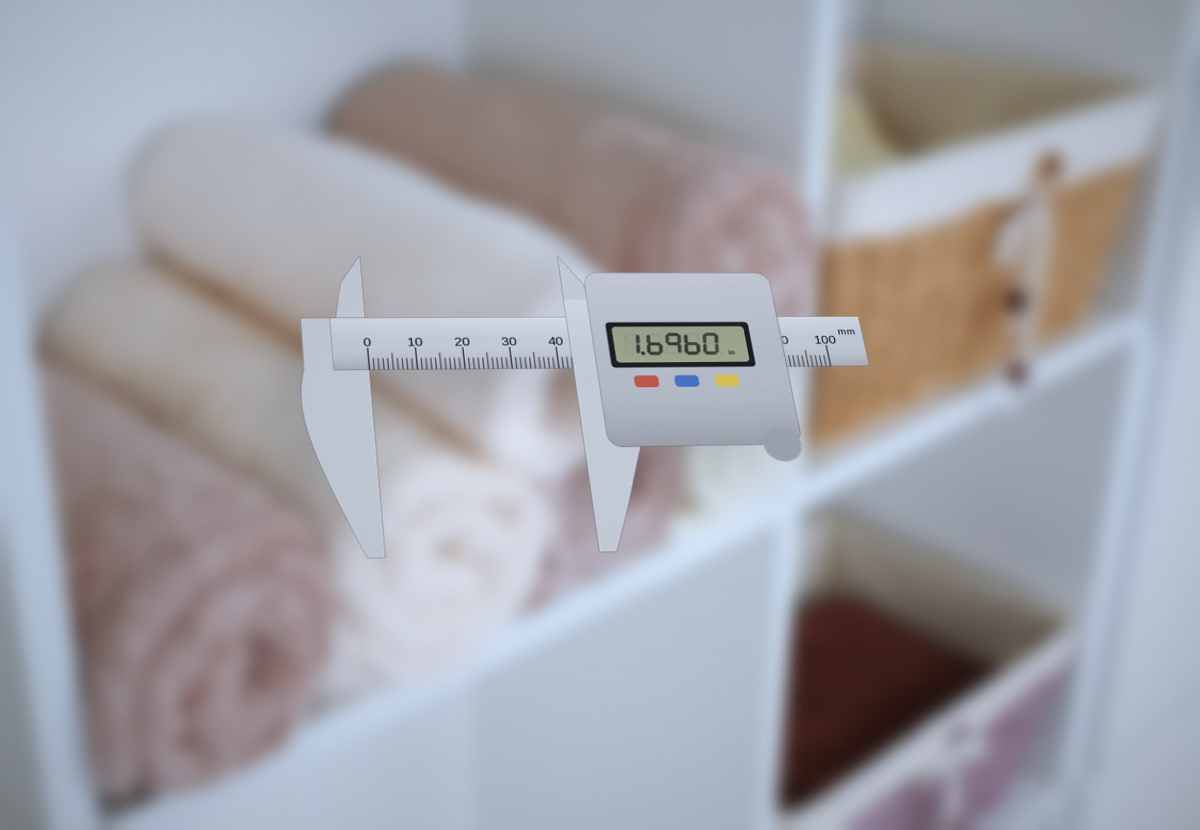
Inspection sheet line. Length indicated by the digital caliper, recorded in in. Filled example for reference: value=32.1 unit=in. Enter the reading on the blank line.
value=1.6960 unit=in
